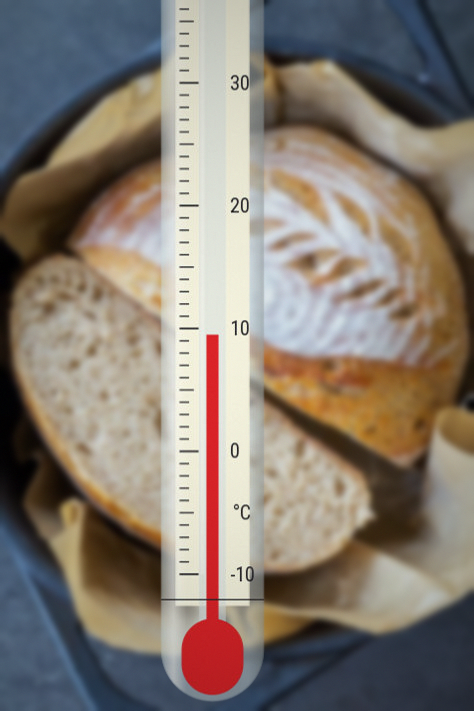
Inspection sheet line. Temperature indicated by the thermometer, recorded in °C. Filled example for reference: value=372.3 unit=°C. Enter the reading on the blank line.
value=9.5 unit=°C
